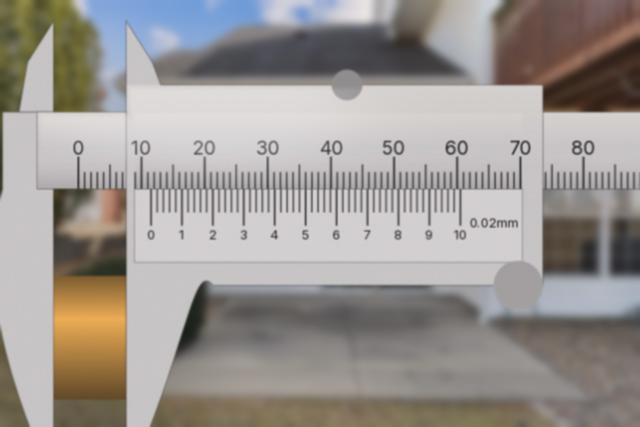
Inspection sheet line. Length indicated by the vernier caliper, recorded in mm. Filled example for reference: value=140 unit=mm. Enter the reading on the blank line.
value=11.5 unit=mm
